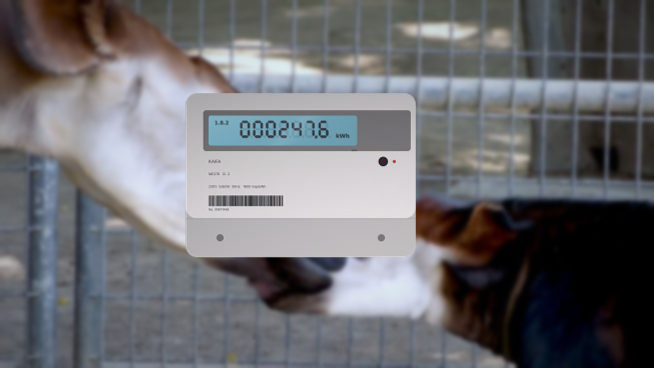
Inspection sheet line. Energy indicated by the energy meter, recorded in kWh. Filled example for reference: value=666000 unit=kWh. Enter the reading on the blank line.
value=247.6 unit=kWh
